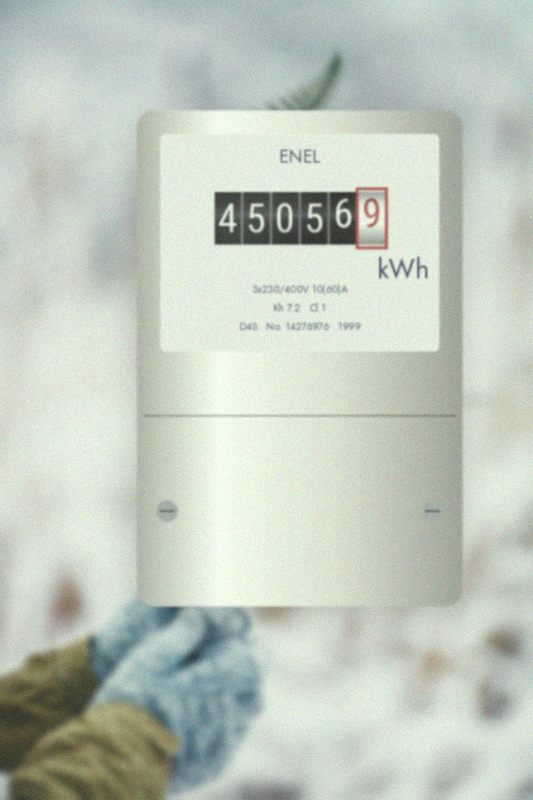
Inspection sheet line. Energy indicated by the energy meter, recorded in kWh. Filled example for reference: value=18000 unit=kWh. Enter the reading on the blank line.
value=45056.9 unit=kWh
